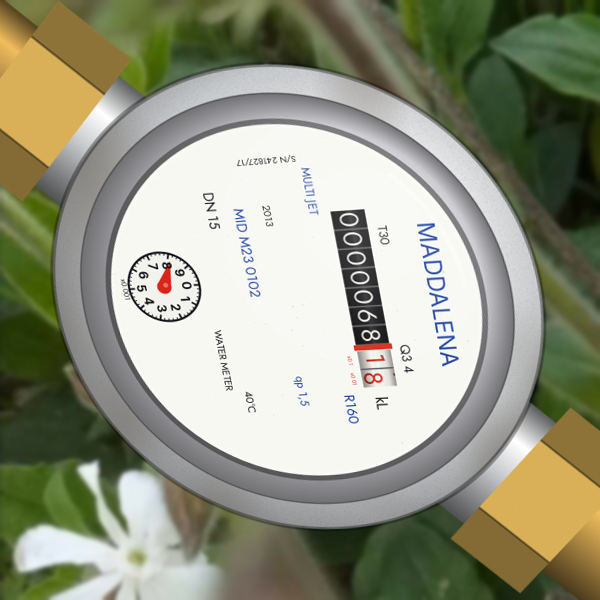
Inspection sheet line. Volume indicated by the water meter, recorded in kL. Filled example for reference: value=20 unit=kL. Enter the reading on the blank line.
value=68.178 unit=kL
